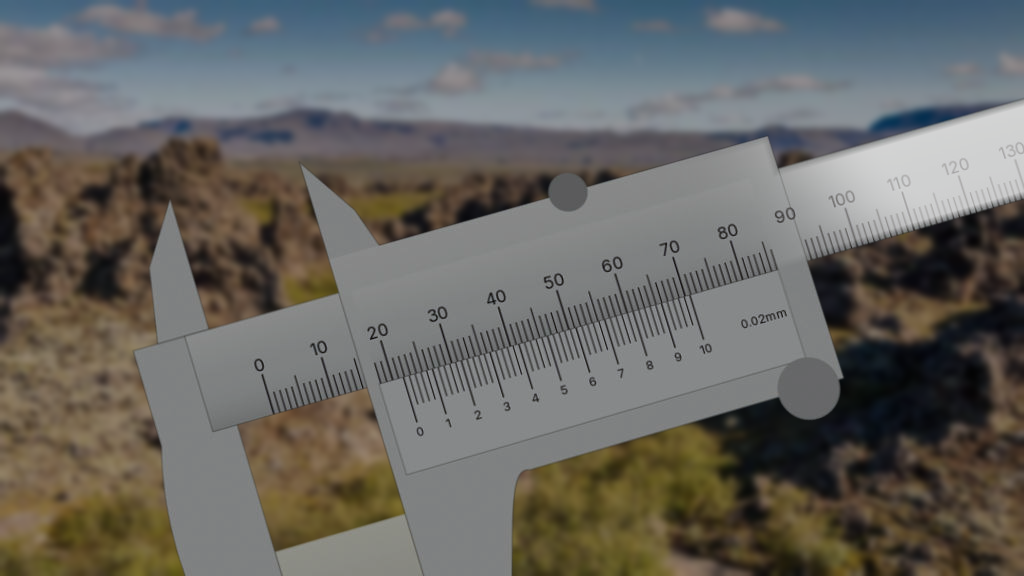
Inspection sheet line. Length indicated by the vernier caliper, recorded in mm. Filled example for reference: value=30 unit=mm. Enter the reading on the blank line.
value=21.8 unit=mm
